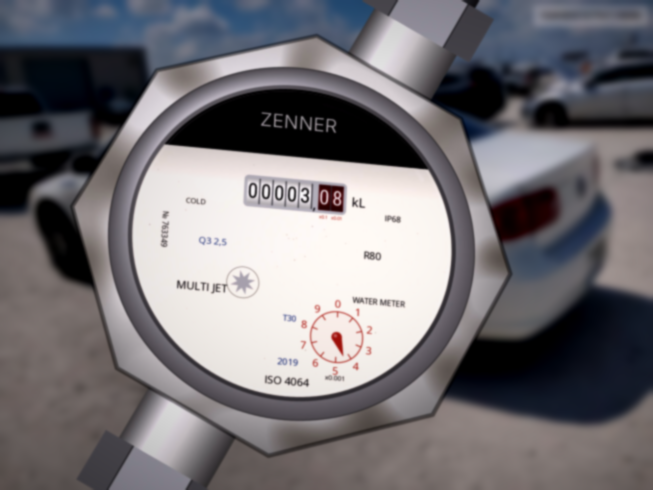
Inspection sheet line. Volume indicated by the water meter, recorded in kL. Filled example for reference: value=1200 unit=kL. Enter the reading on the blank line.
value=3.084 unit=kL
